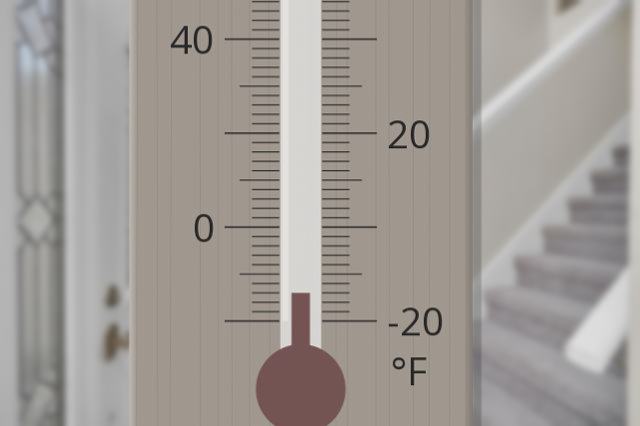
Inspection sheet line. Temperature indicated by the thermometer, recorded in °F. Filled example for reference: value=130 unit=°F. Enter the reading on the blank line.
value=-14 unit=°F
